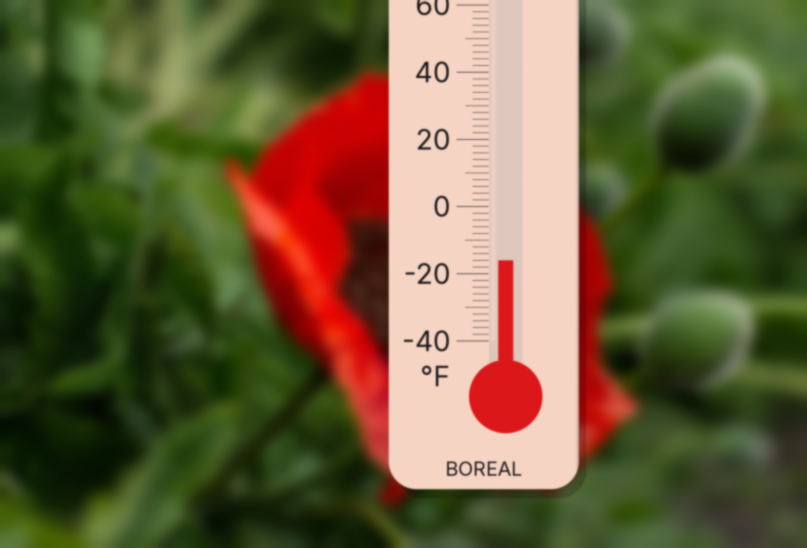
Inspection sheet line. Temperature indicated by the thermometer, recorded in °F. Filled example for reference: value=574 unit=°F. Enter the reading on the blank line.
value=-16 unit=°F
